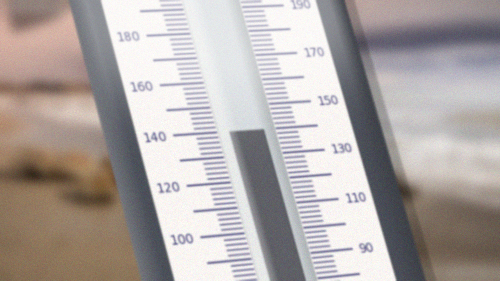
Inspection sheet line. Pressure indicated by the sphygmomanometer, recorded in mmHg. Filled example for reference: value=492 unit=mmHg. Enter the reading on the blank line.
value=140 unit=mmHg
